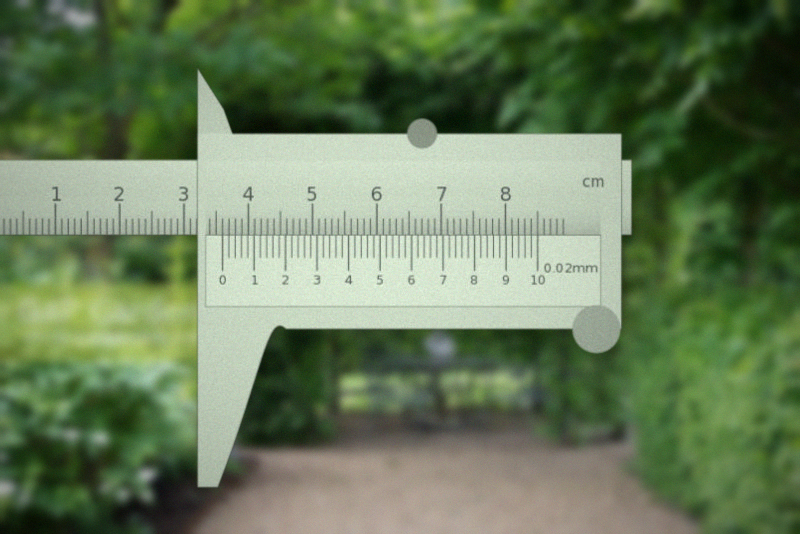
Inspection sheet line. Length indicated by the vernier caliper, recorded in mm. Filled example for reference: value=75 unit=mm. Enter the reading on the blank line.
value=36.0 unit=mm
